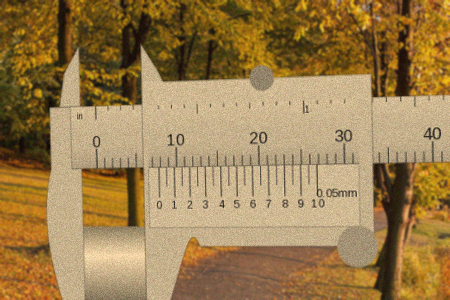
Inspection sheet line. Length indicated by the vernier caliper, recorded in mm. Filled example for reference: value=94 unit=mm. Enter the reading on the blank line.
value=7.8 unit=mm
